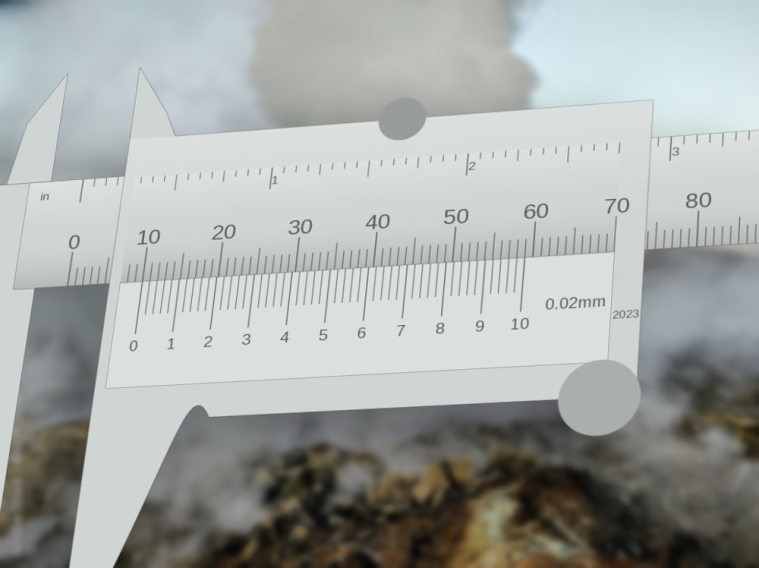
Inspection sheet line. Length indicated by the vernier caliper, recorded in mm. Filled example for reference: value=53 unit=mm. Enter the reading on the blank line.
value=10.0 unit=mm
